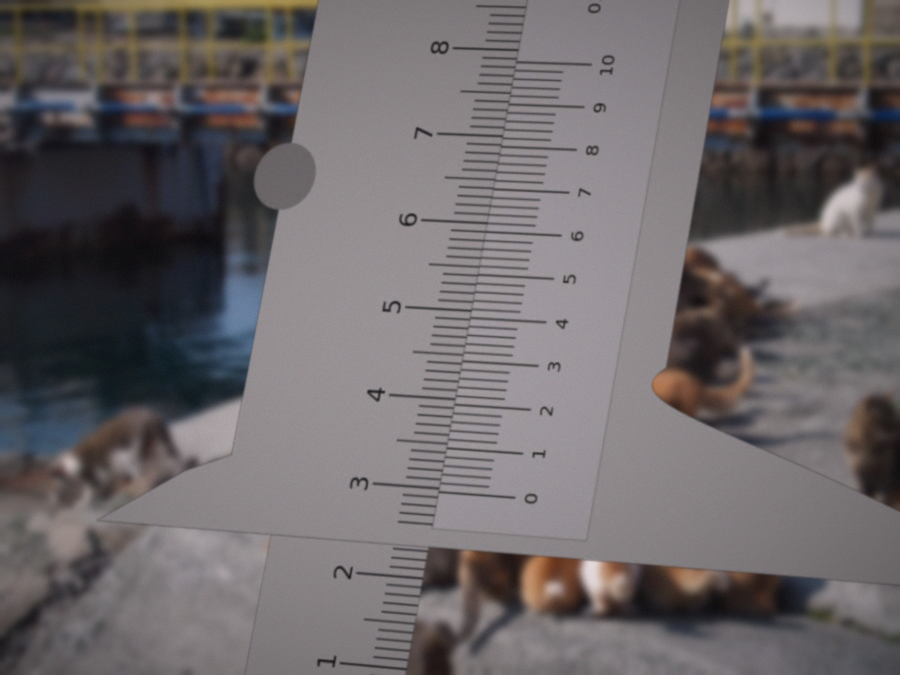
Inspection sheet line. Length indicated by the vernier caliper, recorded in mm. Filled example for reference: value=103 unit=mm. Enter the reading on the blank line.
value=29.6 unit=mm
